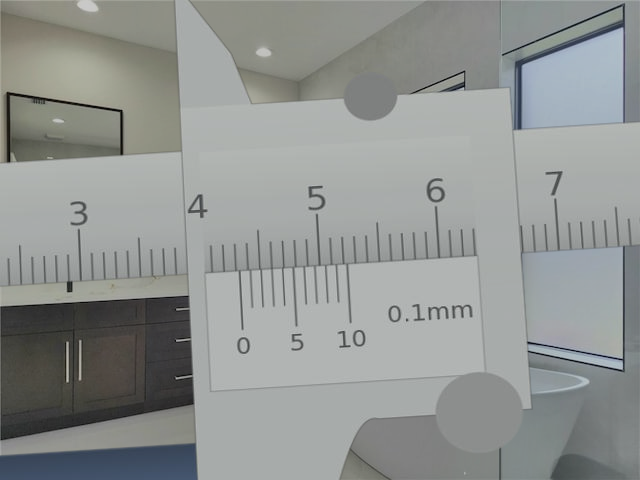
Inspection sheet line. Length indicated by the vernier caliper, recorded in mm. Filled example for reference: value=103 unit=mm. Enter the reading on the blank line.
value=43.3 unit=mm
